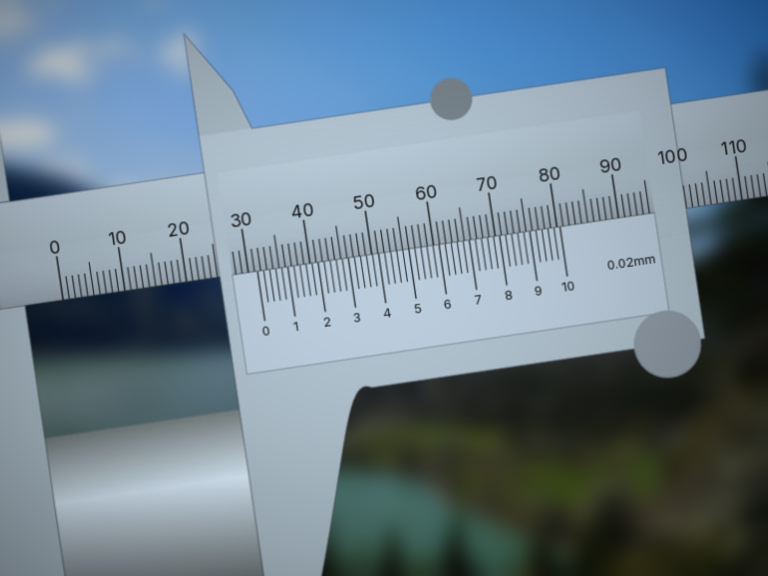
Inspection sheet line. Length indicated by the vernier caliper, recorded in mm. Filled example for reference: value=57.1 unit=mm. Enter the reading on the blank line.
value=31.5 unit=mm
